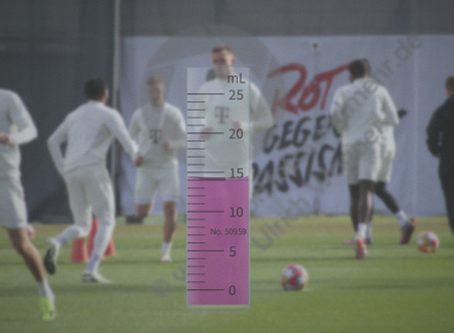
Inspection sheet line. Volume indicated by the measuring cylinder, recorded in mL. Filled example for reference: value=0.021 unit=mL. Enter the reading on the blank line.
value=14 unit=mL
